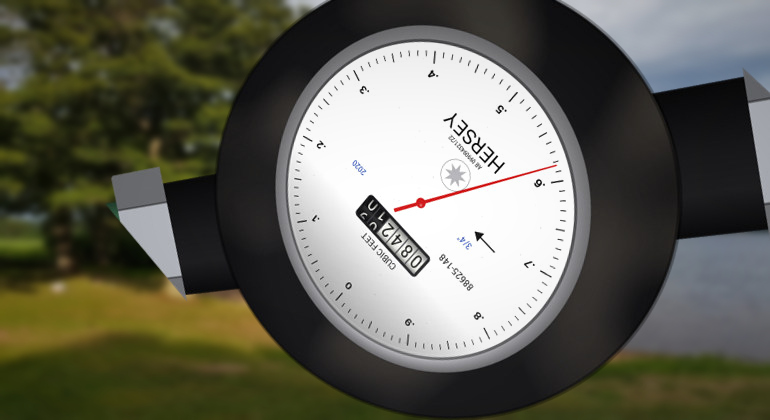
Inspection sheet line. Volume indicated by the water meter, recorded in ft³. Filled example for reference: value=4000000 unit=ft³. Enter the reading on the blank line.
value=84209.58 unit=ft³
